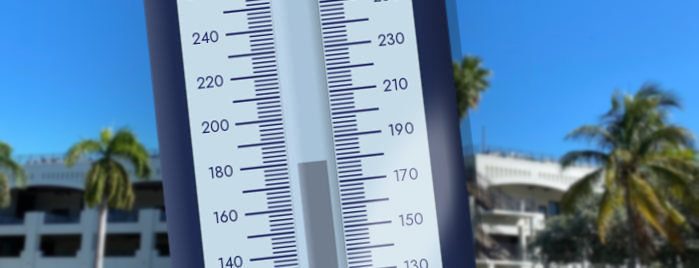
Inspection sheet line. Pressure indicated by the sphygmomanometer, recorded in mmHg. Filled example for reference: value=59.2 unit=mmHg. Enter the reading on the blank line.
value=180 unit=mmHg
